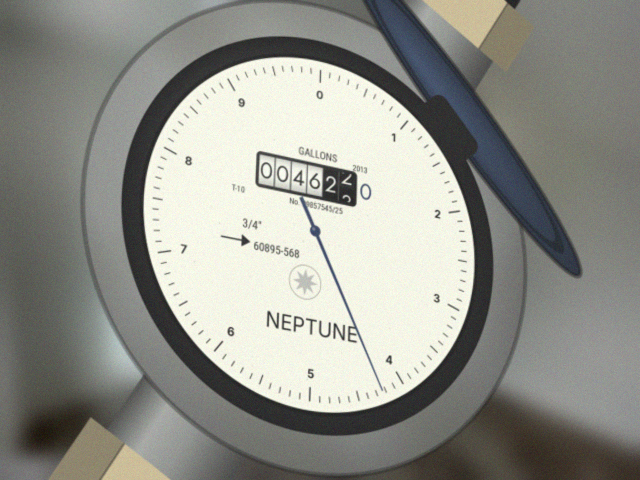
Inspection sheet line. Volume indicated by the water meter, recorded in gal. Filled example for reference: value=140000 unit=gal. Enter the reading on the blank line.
value=46224.2 unit=gal
